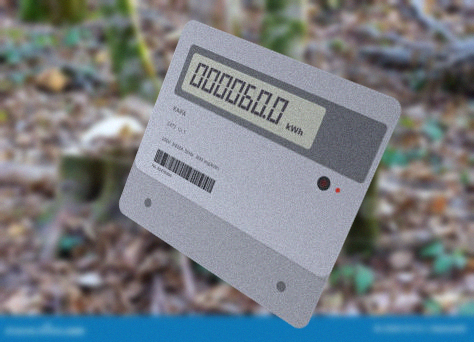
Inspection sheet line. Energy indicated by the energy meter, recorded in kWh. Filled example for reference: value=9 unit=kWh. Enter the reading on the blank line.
value=60.0 unit=kWh
